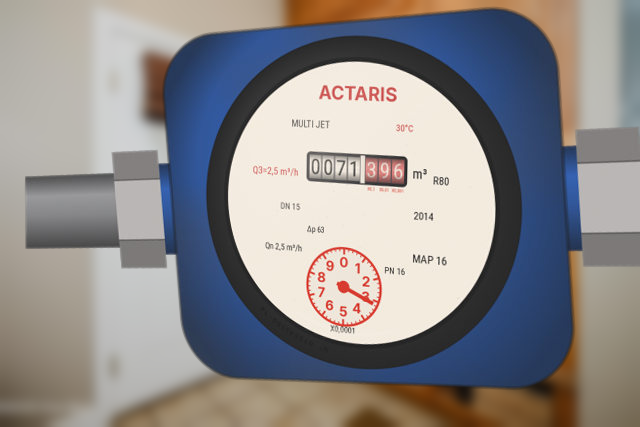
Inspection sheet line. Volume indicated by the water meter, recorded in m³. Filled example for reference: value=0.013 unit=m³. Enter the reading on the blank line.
value=71.3963 unit=m³
